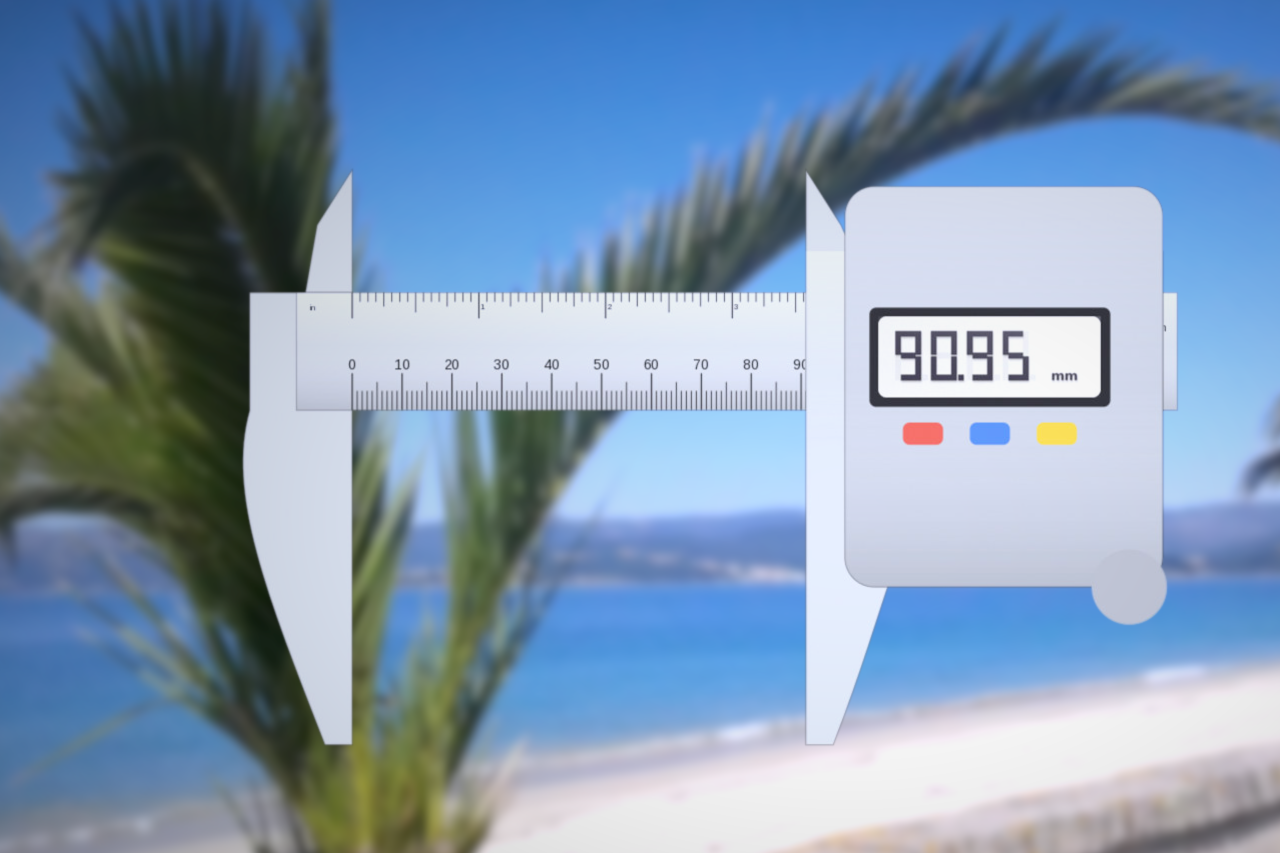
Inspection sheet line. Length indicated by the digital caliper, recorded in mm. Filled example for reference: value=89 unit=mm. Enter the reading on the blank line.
value=90.95 unit=mm
